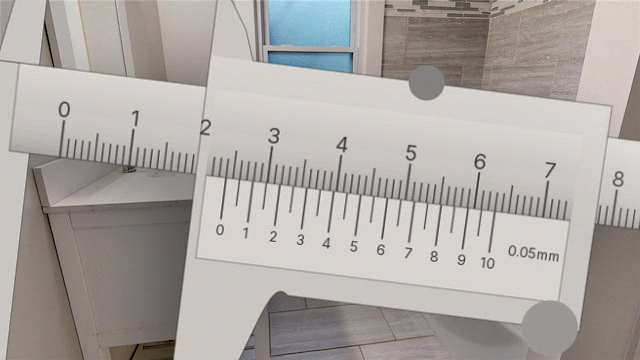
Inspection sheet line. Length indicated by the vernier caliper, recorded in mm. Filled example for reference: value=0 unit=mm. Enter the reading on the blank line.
value=24.0 unit=mm
